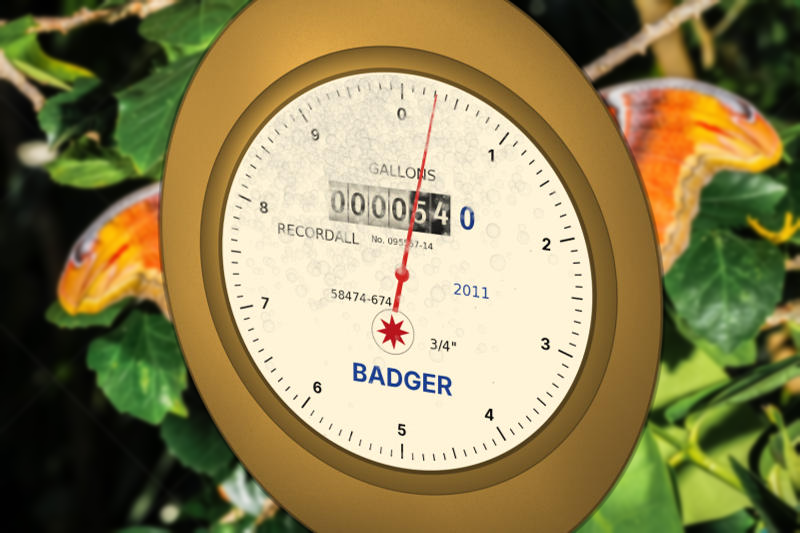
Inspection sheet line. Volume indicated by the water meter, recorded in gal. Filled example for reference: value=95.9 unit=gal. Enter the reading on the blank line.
value=540.3 unit=gal
